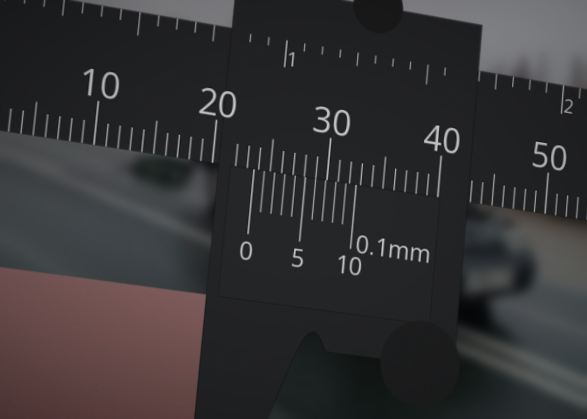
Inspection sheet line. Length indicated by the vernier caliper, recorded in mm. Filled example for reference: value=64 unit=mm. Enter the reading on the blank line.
value=23.6 unit=mm
